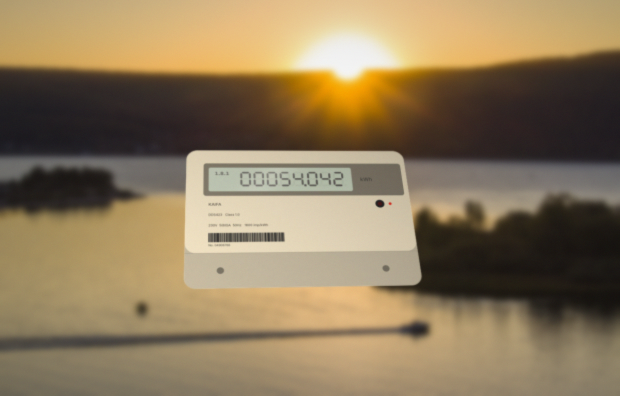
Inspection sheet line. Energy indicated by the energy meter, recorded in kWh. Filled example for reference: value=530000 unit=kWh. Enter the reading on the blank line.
value=54.042 unit=kWh
